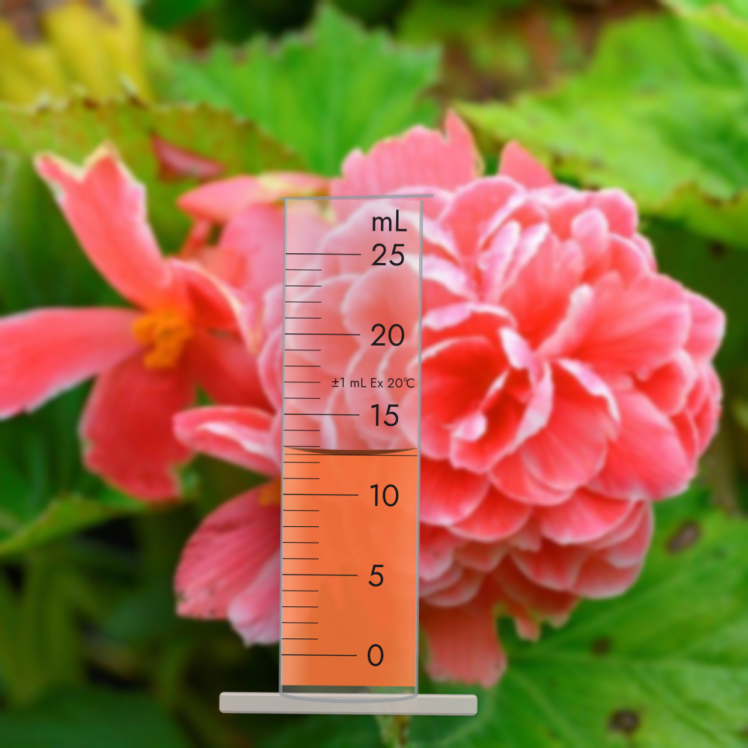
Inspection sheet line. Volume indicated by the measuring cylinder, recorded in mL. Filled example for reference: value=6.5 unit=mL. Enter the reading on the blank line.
value=12.5 unit=mL
